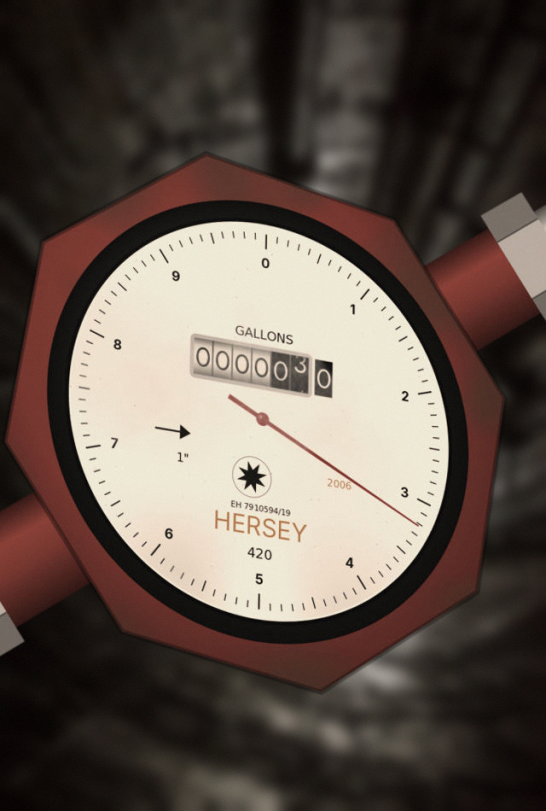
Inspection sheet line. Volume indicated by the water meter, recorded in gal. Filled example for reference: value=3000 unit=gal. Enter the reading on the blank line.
value=33.2 unit=gal
